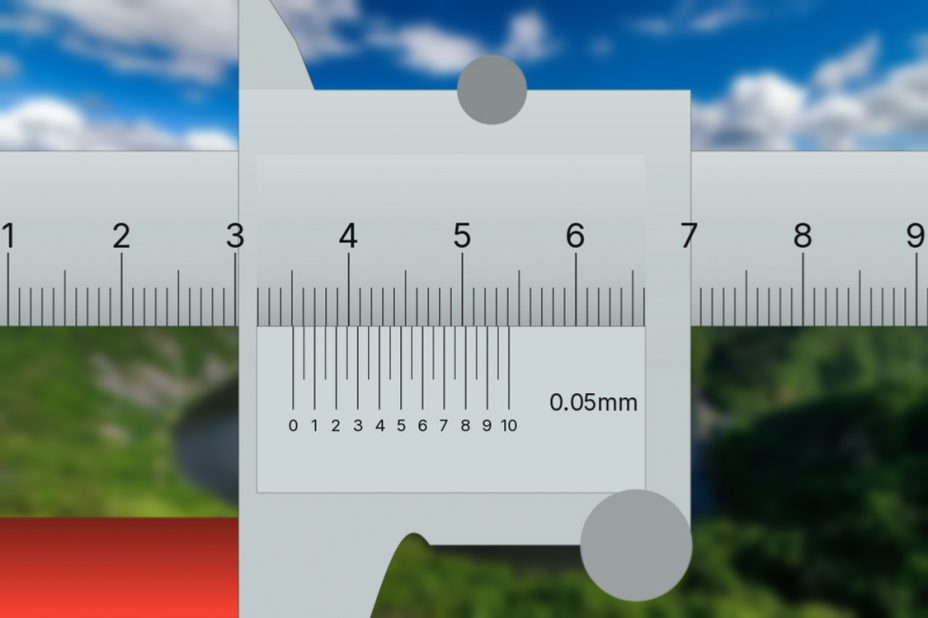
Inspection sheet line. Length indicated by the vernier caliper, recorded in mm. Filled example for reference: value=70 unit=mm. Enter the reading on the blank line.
value=35.1 unit=mm
